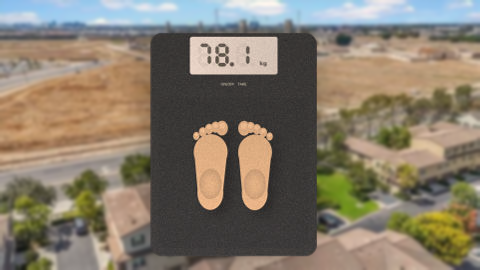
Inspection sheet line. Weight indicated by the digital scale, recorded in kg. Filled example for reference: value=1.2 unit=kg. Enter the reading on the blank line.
value=78.1 unit=kg
